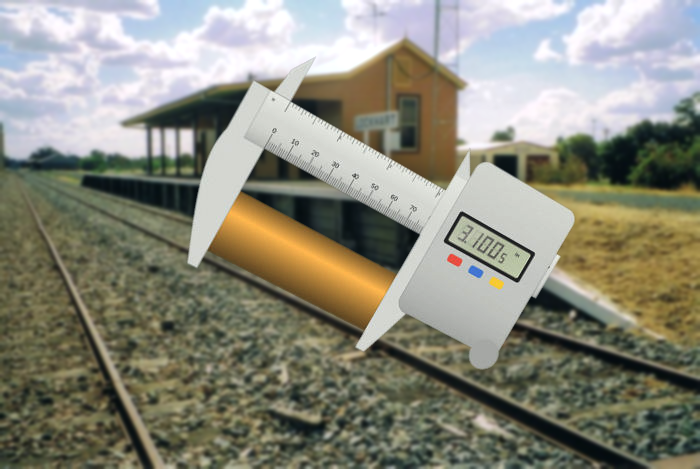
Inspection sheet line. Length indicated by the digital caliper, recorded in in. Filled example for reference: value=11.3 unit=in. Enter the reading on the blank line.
value=3.1005 unit=in
